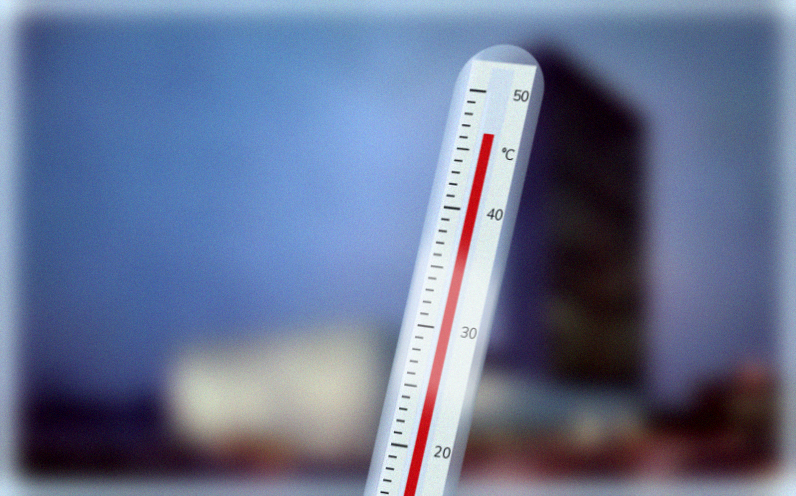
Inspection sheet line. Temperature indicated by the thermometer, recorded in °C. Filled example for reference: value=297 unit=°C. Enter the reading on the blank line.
value=46.5 unit=°C
